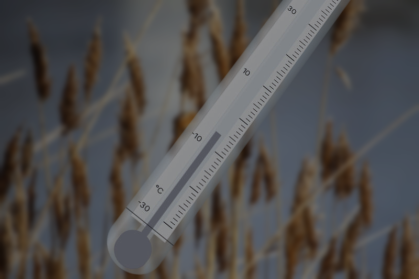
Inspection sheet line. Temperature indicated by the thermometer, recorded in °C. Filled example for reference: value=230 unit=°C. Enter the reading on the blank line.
value=-6 unit=°C
